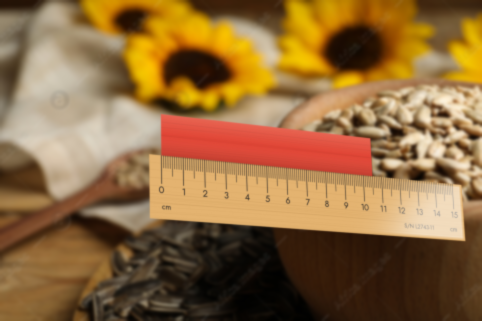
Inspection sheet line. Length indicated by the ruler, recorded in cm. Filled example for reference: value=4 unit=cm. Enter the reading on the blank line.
value=10.5 unit=cm
